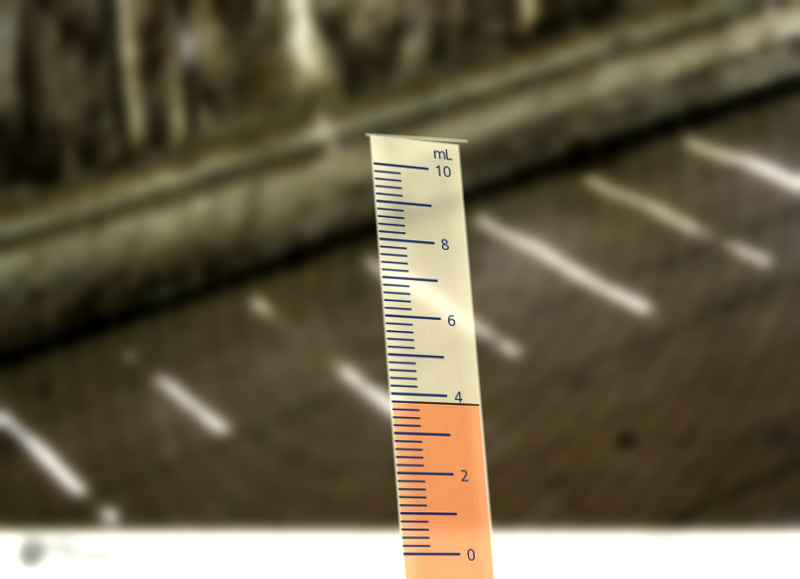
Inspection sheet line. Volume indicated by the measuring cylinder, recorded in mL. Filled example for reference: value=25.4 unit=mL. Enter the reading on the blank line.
value=3.8 unit=mL
